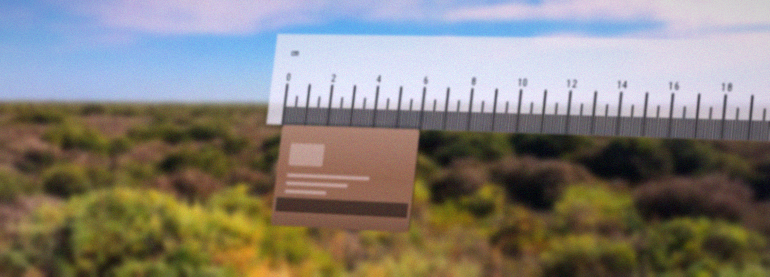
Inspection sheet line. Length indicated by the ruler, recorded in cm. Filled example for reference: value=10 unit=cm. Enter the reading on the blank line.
value=6 unit=cm
